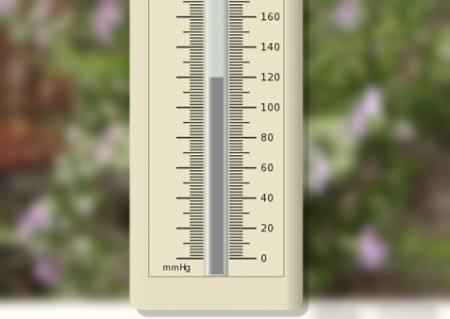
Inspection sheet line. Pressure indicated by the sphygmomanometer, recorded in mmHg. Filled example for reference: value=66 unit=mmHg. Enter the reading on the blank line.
value=120 unit=mmHg
